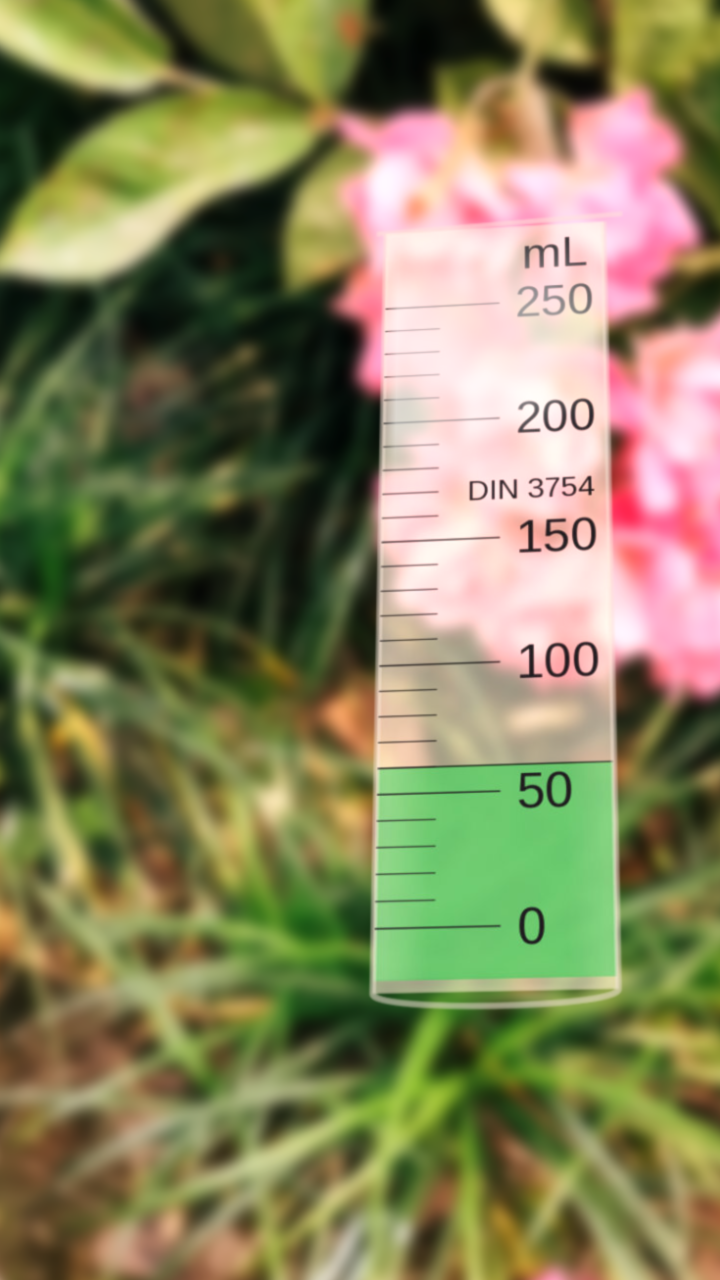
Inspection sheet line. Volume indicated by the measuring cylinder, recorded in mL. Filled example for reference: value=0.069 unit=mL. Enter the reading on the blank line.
value=60 unit=mL
